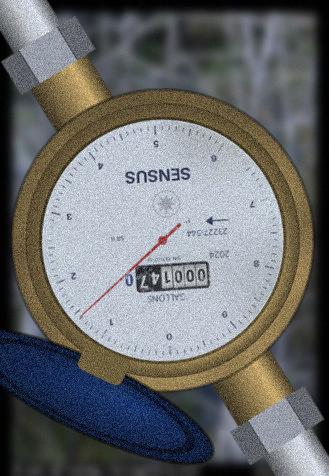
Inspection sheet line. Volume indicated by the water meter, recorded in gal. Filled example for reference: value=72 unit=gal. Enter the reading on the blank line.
value=1471.4 unit=gal
